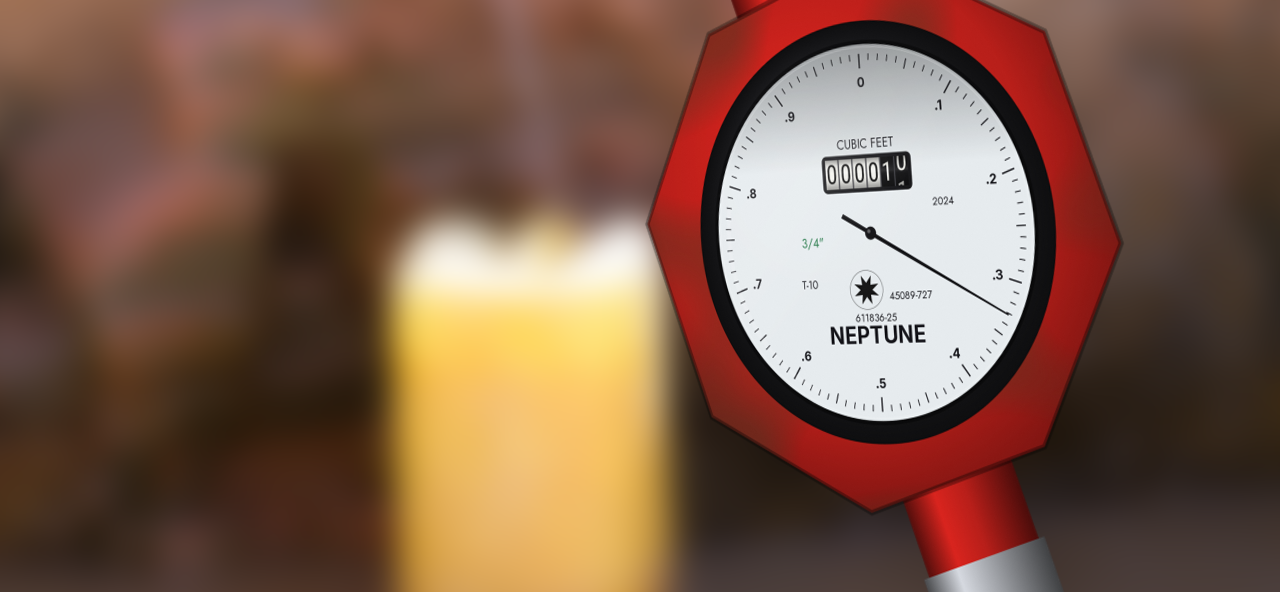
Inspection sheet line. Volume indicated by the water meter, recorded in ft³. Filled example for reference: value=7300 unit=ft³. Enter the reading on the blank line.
value=10.33 unit=ft³
